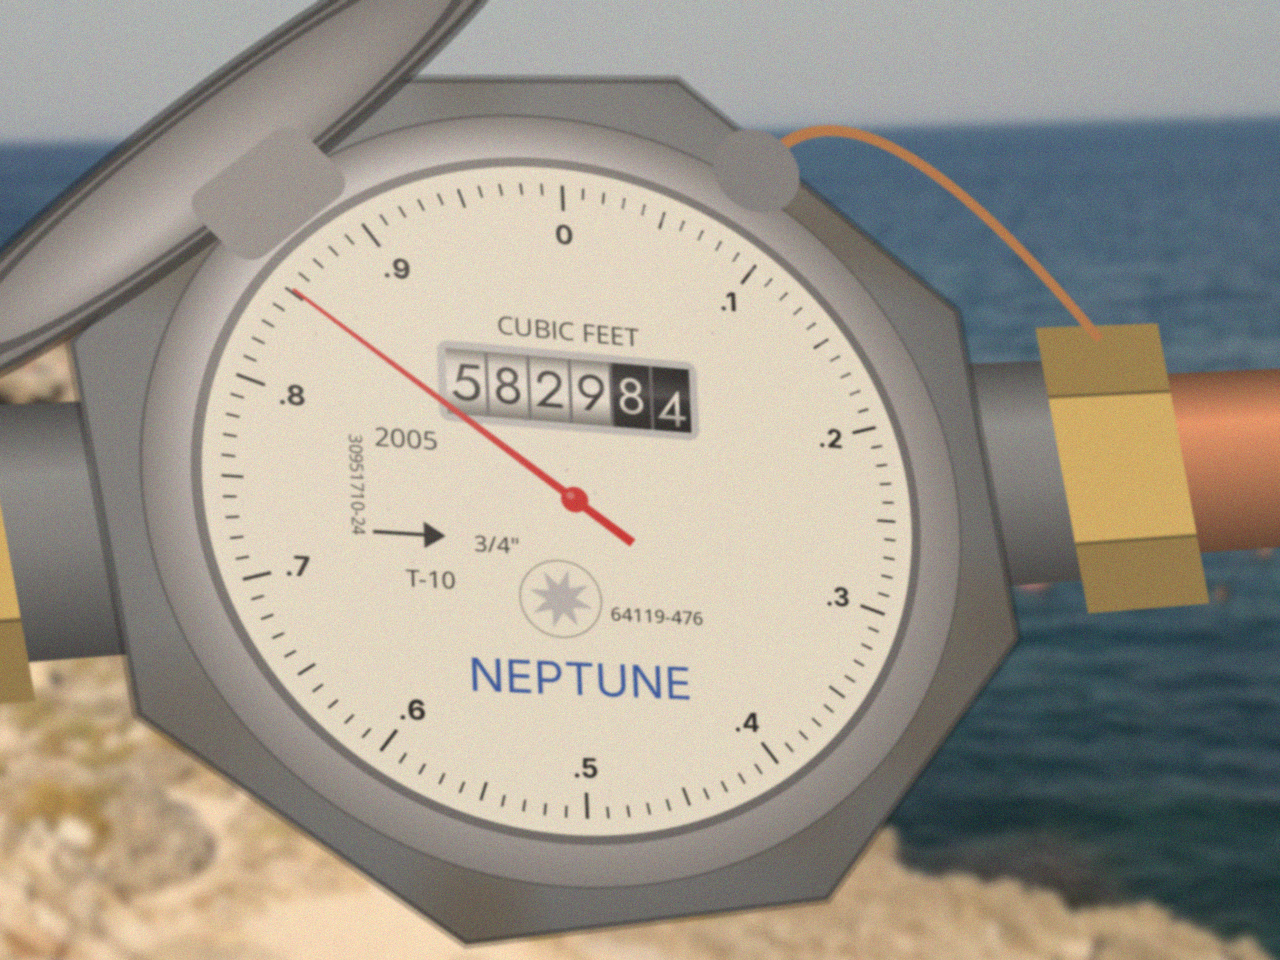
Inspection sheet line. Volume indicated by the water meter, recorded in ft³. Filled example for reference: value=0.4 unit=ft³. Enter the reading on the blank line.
value=582983.85 unit=ft³
